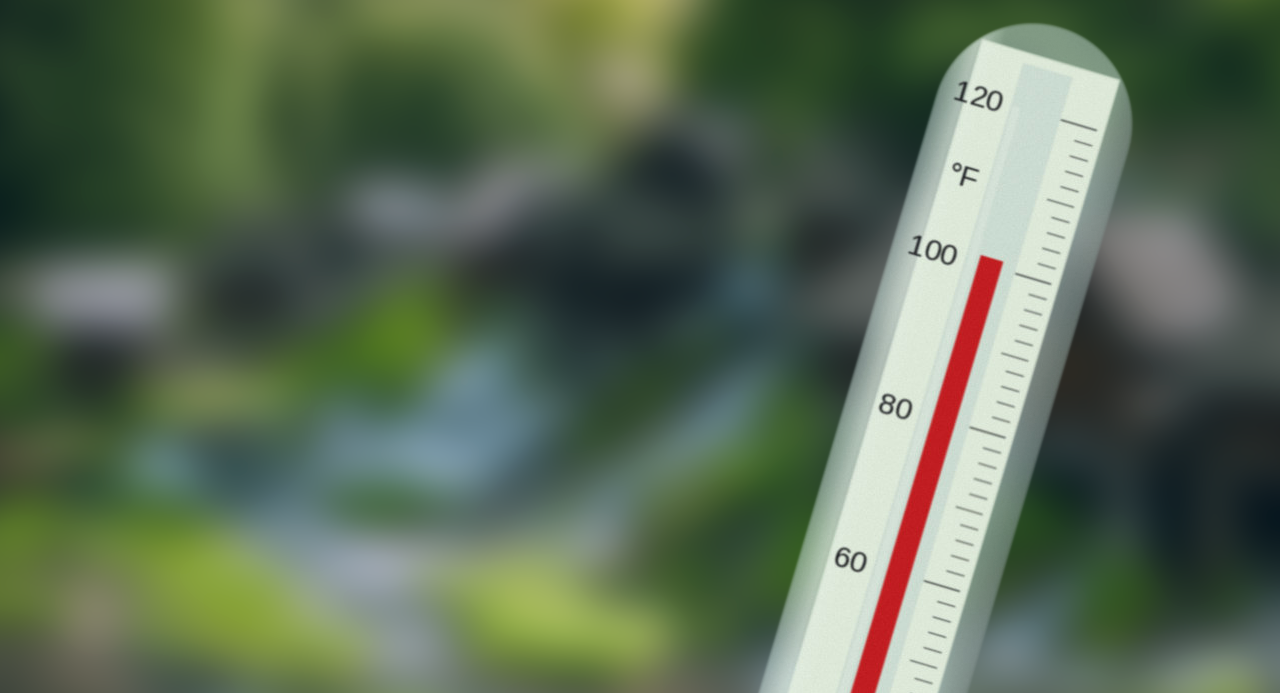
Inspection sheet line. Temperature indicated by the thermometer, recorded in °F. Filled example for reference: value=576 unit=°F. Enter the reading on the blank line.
value=101 unit=°F
